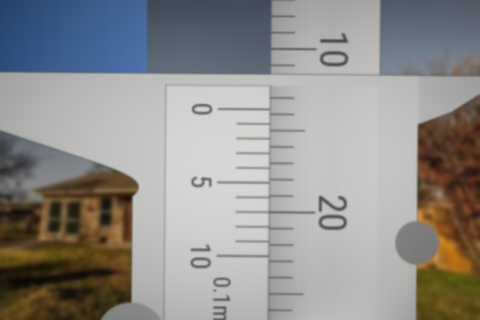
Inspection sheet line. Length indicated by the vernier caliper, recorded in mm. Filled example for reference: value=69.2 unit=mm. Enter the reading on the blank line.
value=13.7 unit=mm
